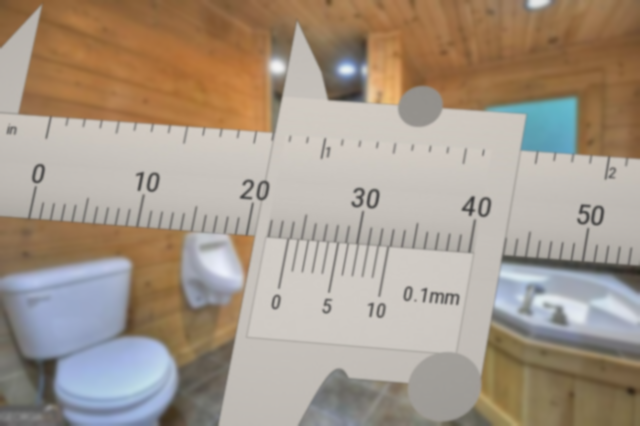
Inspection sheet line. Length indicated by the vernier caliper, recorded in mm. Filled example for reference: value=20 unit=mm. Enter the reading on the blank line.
value=23.8 unit=mm
